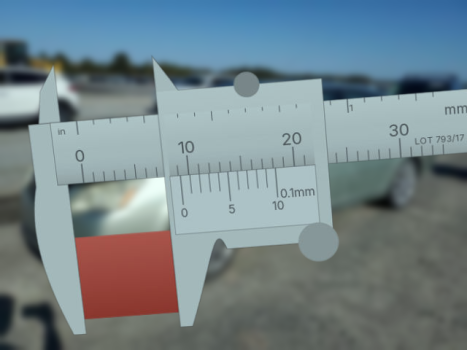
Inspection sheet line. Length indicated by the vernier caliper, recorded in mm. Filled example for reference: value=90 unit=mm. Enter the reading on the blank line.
value=9.2 unit=mm
